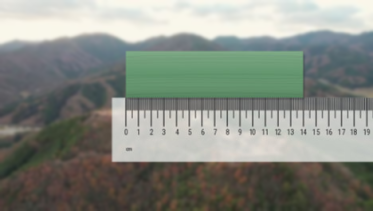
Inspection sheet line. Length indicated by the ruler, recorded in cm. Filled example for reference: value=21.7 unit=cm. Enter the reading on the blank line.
value=14 unit=cm
